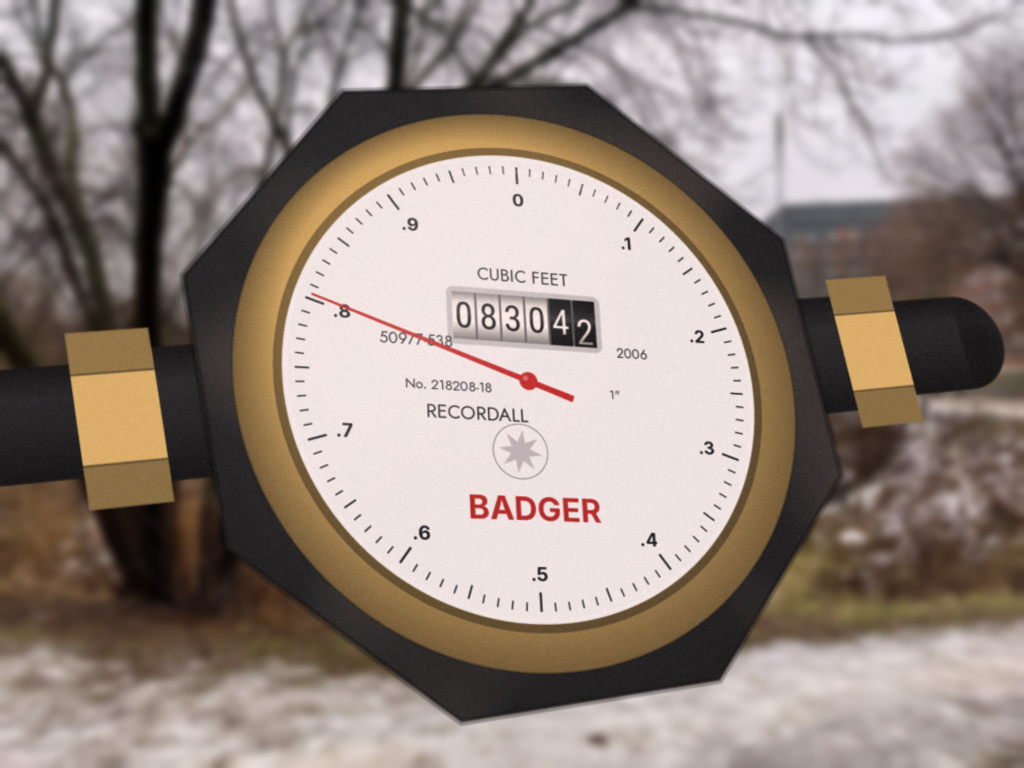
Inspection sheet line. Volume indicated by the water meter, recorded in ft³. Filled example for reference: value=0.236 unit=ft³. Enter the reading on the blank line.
value=83041.80 unit=ft³
